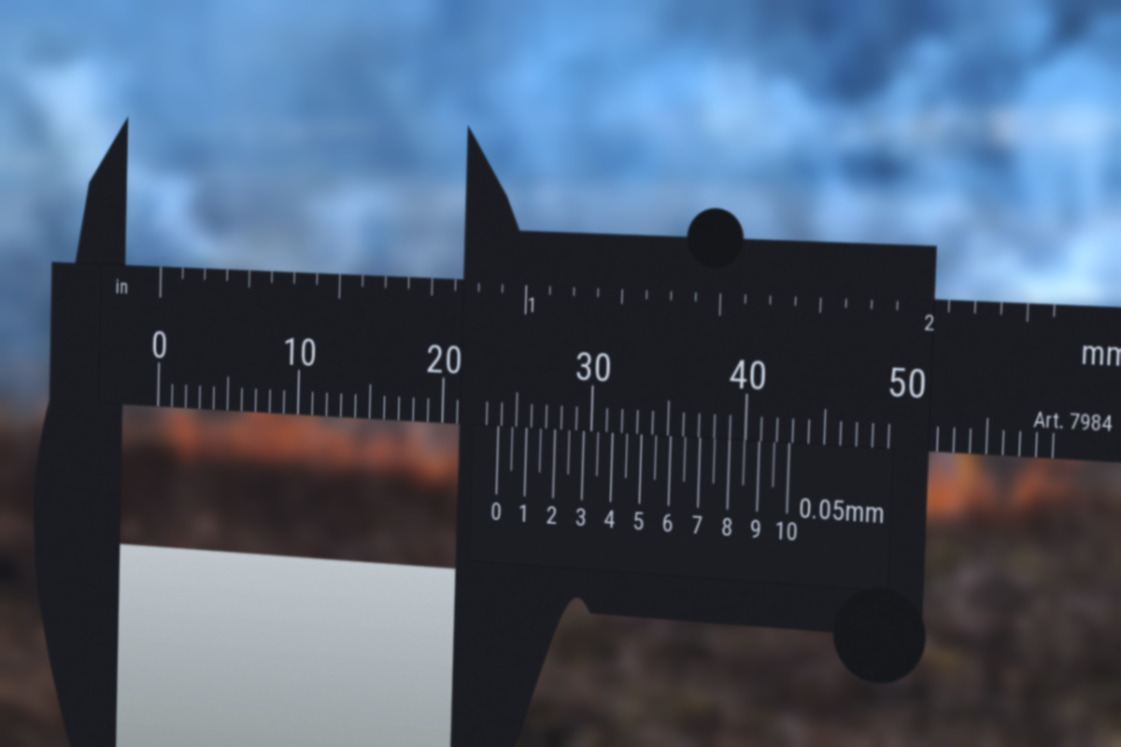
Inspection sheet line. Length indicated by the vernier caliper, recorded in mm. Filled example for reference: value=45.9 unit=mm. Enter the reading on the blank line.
value=23.8 unit=mm
